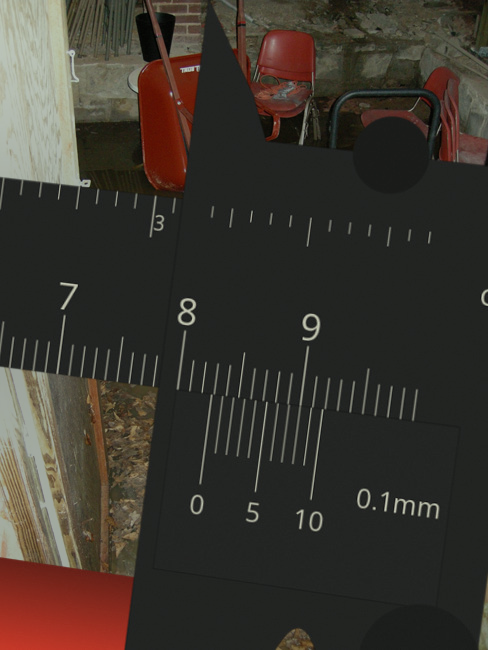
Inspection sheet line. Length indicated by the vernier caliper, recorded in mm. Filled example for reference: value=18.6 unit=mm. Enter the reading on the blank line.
value=82.8 unit=mm
